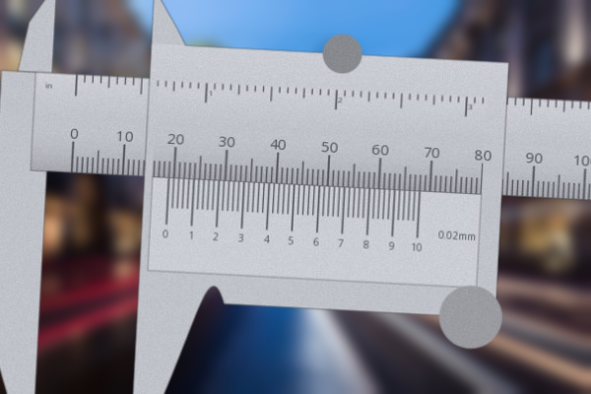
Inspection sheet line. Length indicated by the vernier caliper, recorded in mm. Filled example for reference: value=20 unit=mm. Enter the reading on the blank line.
value=19.0 unit=mm
